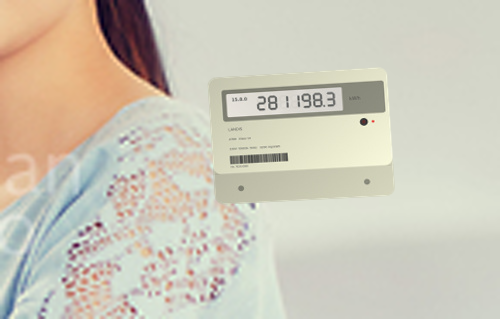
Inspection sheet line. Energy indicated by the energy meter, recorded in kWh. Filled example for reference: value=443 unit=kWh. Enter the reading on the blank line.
value=281198.3 unit=kWh
